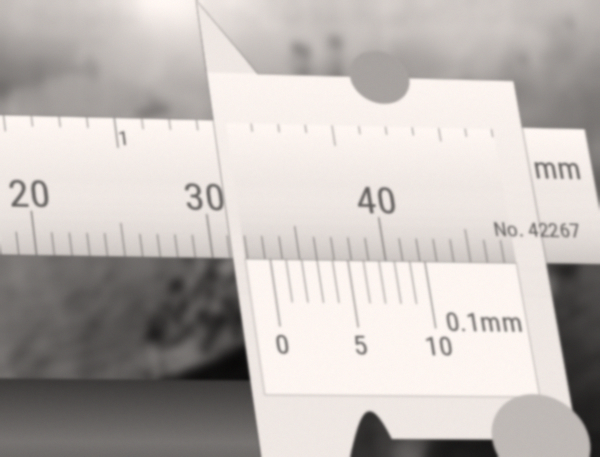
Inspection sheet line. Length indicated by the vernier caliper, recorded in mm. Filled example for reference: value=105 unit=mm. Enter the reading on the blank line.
value=33.3 unit=mm
